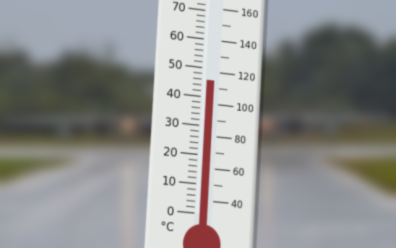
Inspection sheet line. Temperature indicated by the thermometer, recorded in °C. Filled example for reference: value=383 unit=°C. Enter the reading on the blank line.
value=46 unit=°C
